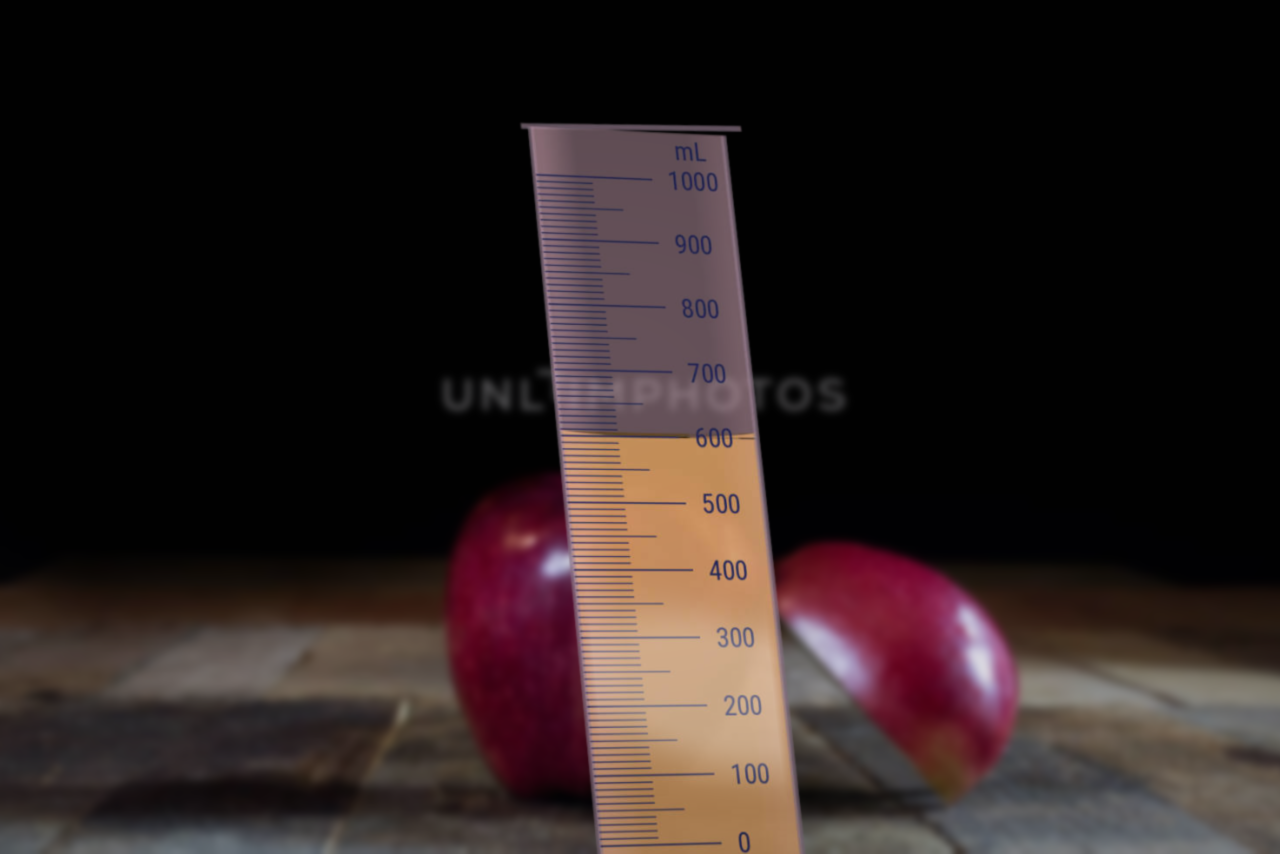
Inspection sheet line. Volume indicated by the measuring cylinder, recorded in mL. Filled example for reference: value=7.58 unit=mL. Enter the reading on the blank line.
value=600 unit=mL
